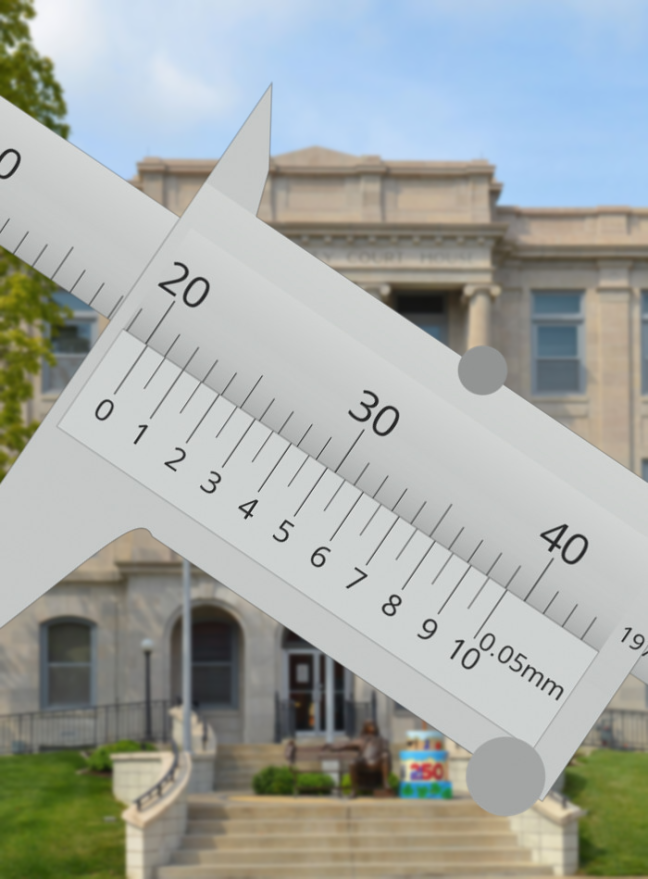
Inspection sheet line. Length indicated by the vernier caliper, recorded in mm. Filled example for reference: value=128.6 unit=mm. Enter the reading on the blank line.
value=20.10 unit=mm
